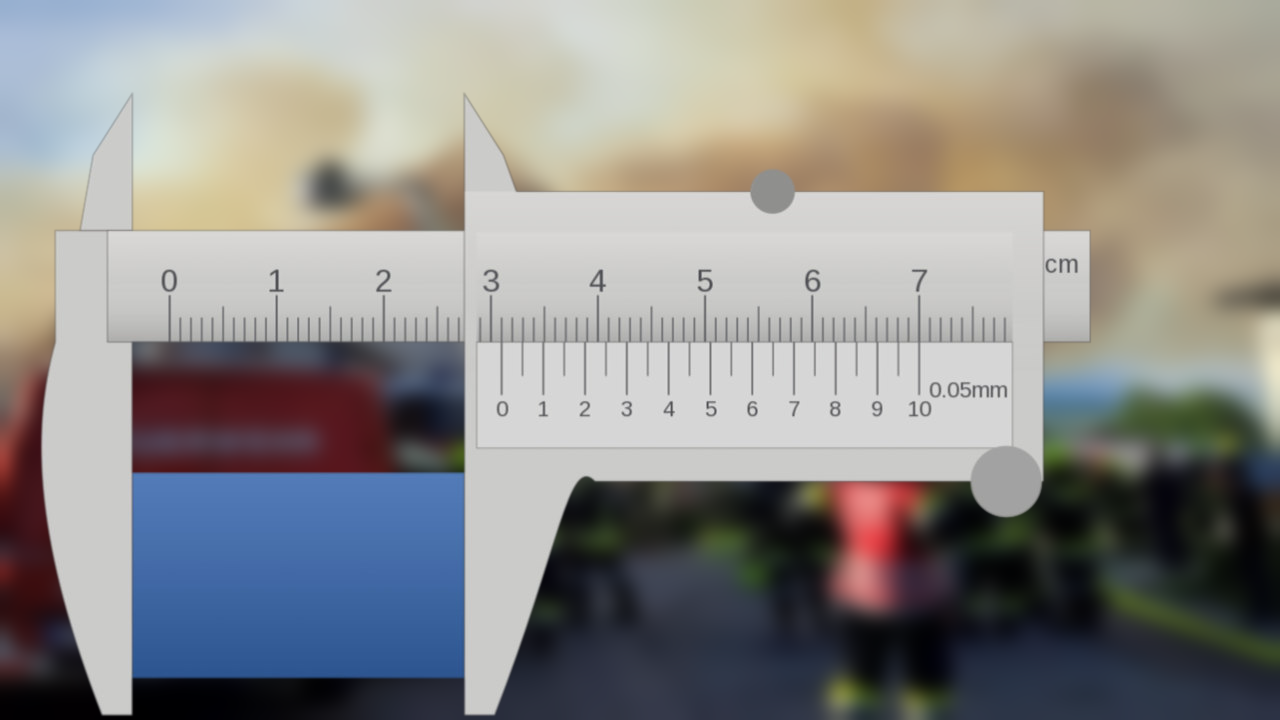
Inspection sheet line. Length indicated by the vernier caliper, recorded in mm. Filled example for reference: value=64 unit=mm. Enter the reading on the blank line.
value=31.0 unit=mm
